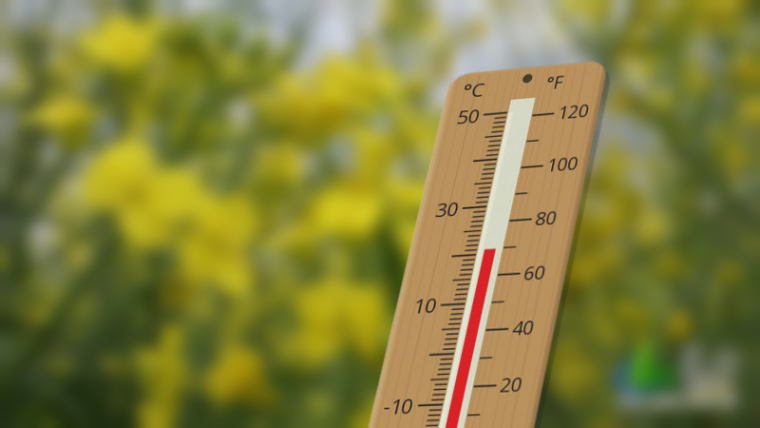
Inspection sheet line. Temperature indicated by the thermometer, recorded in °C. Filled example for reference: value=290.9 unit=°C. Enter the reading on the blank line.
value=21 unit=°C
